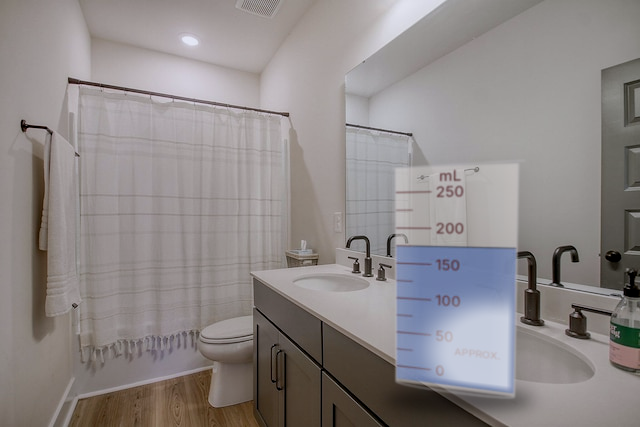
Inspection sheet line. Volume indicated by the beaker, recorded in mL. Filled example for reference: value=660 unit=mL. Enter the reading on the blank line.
value=175 unit=mL
